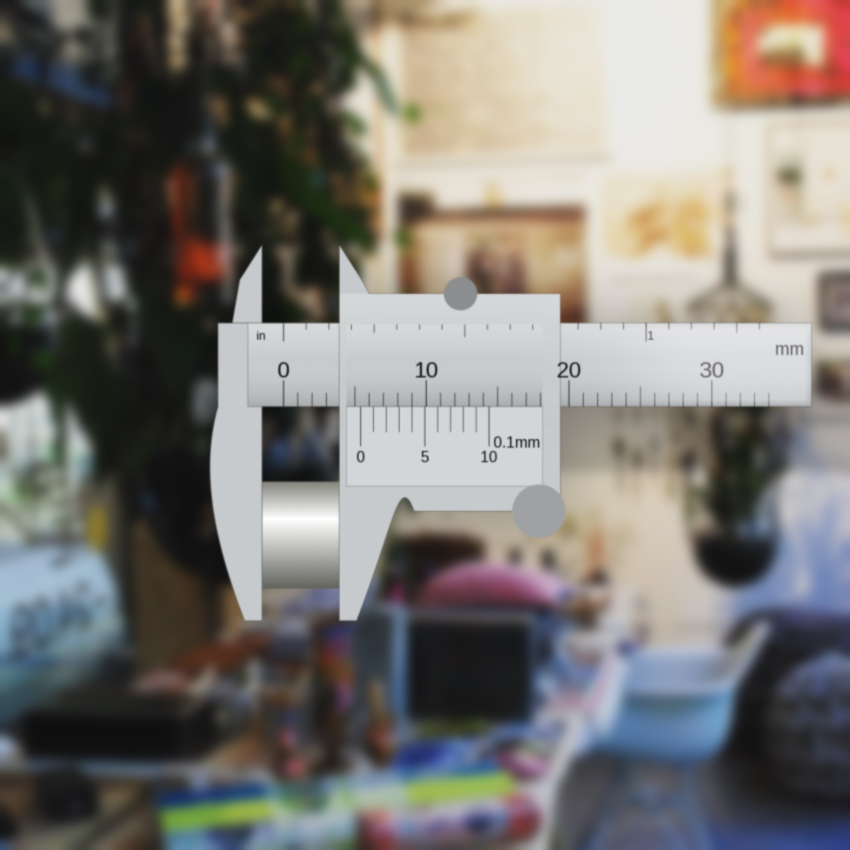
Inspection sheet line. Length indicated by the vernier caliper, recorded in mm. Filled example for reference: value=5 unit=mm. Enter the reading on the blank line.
value=5.4 unit=mm
